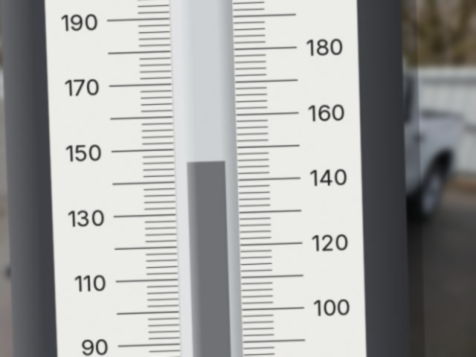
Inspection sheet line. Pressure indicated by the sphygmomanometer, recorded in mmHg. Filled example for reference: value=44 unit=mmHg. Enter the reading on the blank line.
value=146 unit=mmHg
